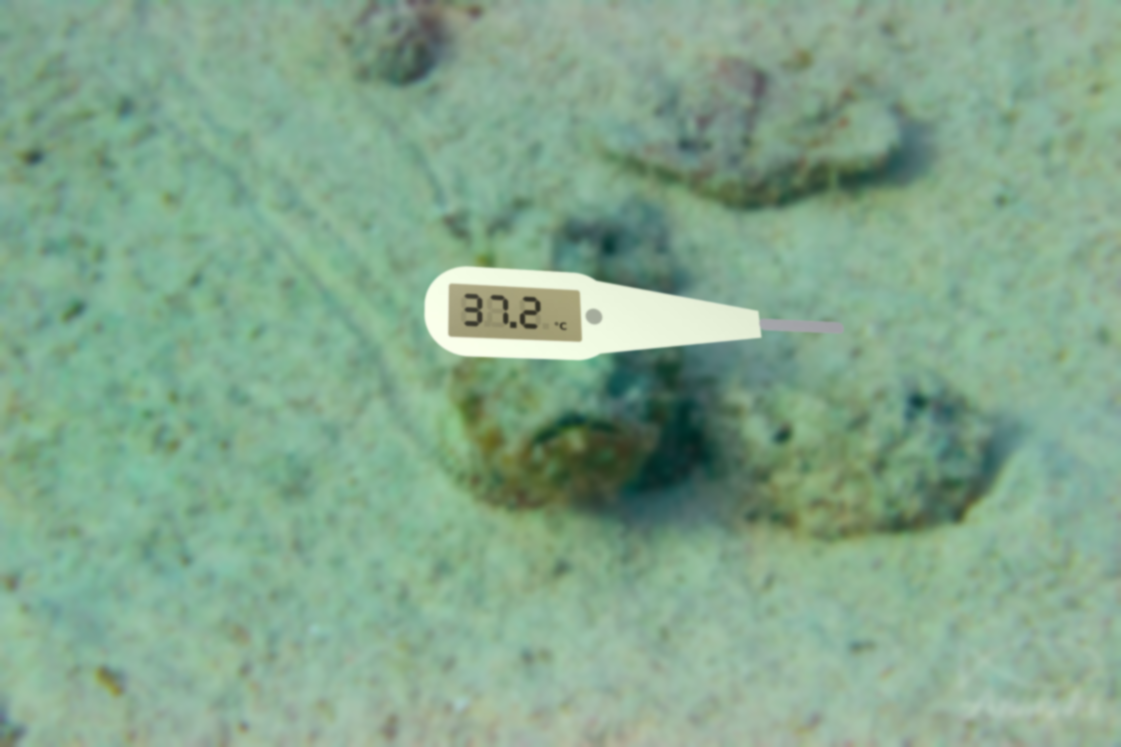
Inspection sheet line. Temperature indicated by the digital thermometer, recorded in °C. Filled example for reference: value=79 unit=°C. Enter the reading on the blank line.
value=37.2 unit=°C
